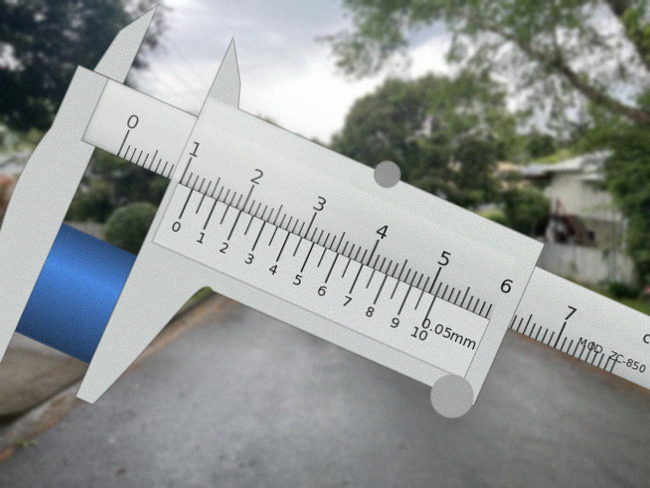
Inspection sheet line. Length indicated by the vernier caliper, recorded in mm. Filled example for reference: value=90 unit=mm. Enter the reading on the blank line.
value=12.0 unit=mm
